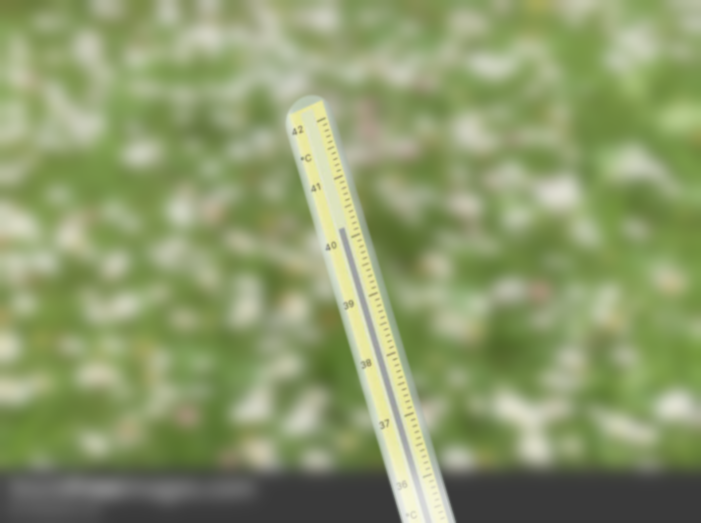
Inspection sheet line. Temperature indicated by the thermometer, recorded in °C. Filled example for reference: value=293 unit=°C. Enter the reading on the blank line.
value=40.2 unit=°C
